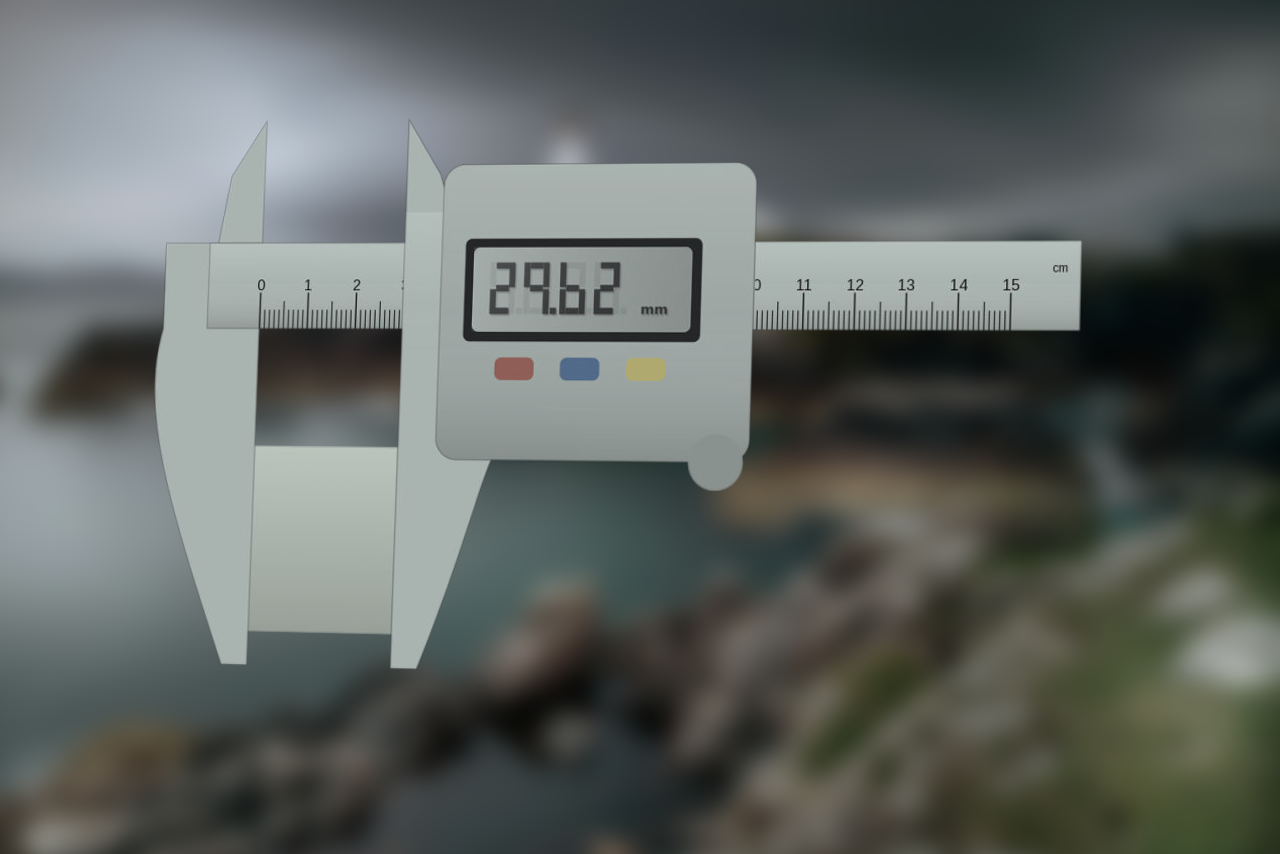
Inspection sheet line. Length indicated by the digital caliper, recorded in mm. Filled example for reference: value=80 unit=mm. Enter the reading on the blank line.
value=29.62 unit=mm
